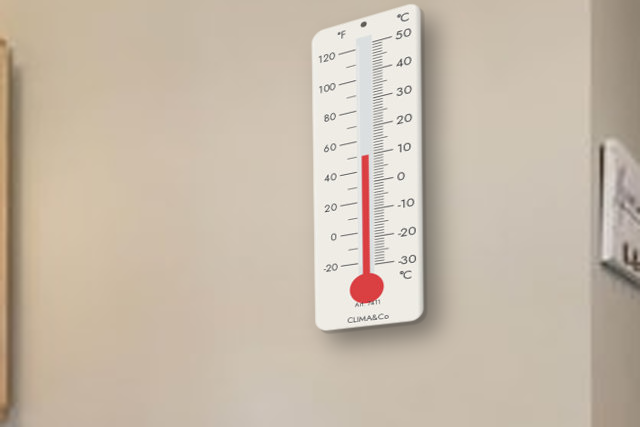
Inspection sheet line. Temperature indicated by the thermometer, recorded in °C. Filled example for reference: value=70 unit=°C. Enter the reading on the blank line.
value=10 unit=°C
